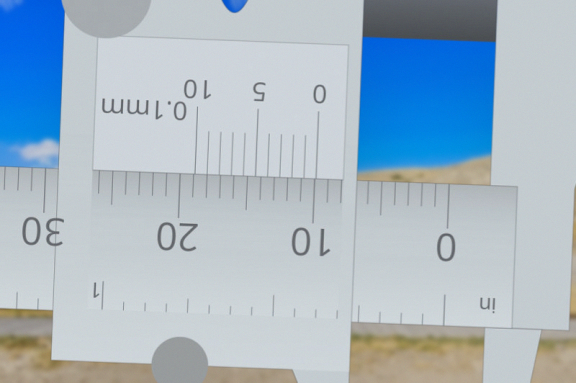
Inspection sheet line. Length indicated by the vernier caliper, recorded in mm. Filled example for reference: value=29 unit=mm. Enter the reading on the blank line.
value=9.9 unit=mm
